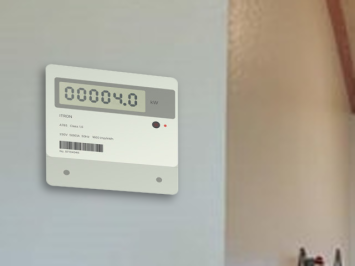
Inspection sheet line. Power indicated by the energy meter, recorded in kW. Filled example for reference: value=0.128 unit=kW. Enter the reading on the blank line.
value=4.0 unit=kW
